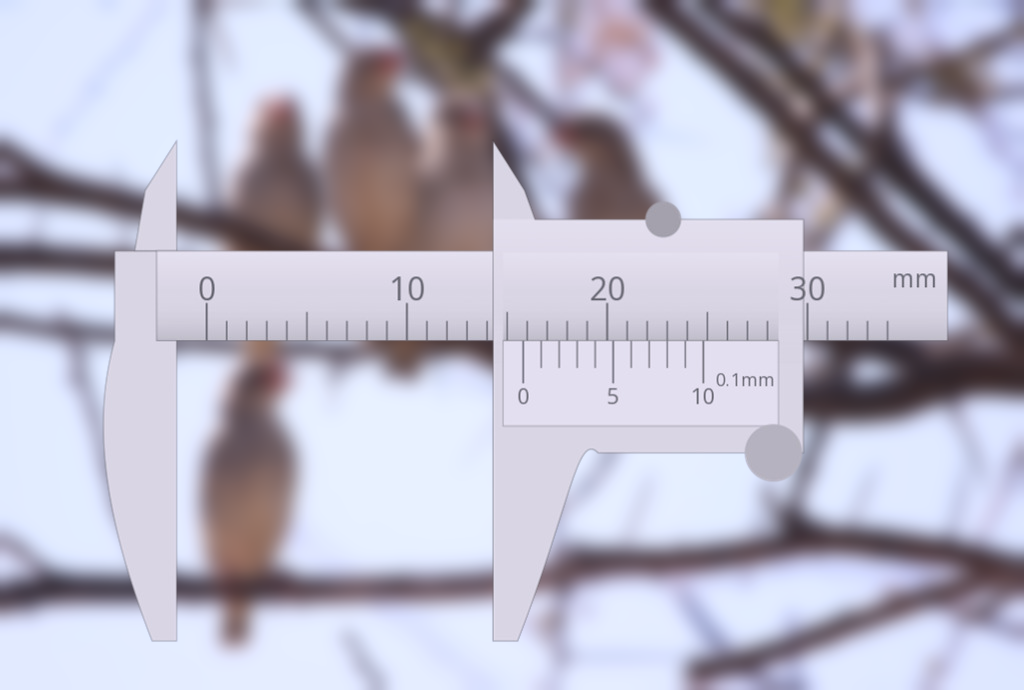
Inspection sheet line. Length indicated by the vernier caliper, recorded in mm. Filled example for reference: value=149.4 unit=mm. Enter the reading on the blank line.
value=15.8 unit=mm
